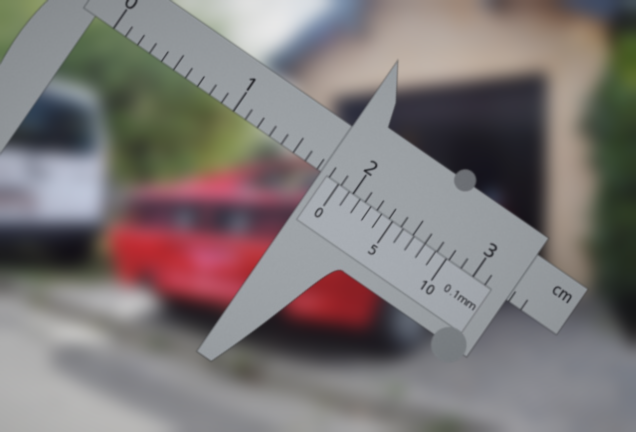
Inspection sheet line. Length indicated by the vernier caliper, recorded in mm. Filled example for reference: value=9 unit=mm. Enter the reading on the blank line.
value=18.8 unit=mm
